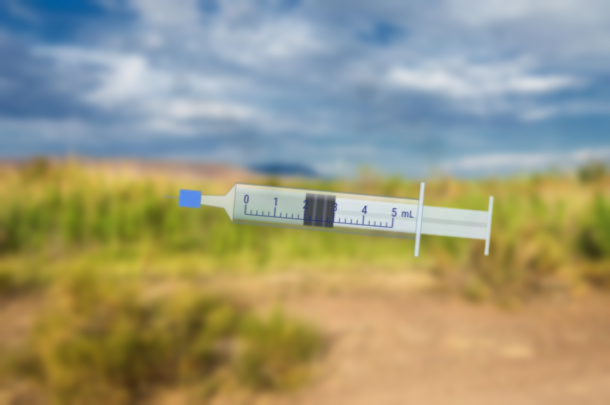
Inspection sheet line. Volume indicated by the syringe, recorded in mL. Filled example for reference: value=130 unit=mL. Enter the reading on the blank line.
value=2 unit=mL
